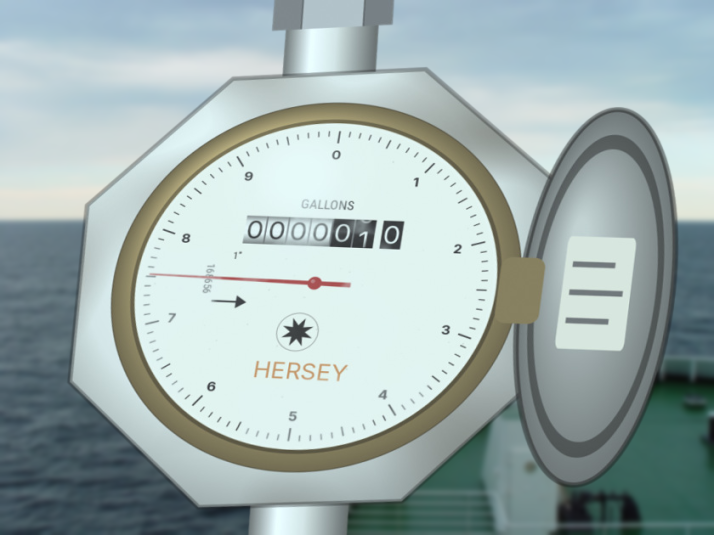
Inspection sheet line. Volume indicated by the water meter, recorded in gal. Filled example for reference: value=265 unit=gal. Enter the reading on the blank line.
value=7.5 unit=gal
